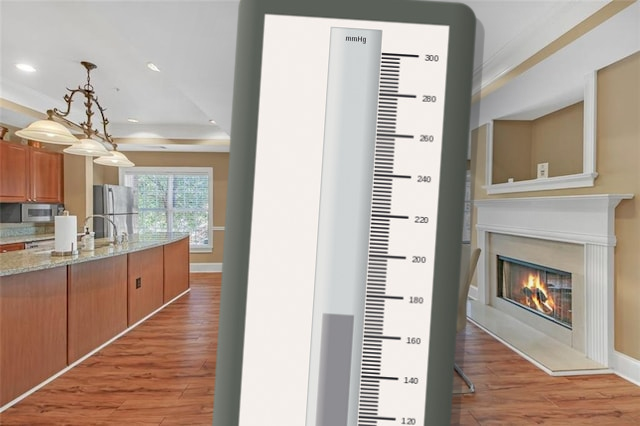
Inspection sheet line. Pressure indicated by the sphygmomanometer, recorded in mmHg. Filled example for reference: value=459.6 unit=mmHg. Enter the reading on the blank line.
value=170 unit=mmHg
